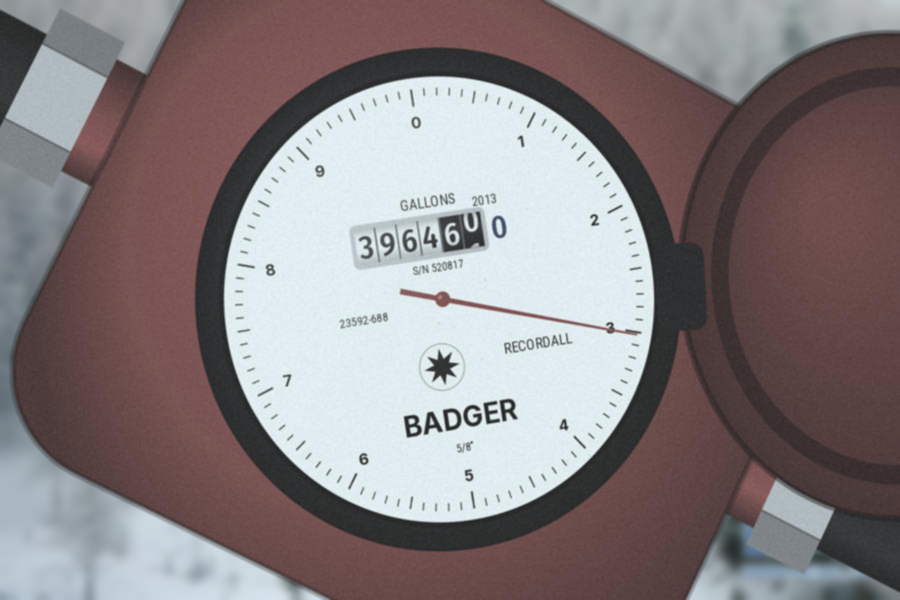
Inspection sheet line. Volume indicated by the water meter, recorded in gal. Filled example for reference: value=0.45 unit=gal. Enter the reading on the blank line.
value=3964603.0 unit=gal
